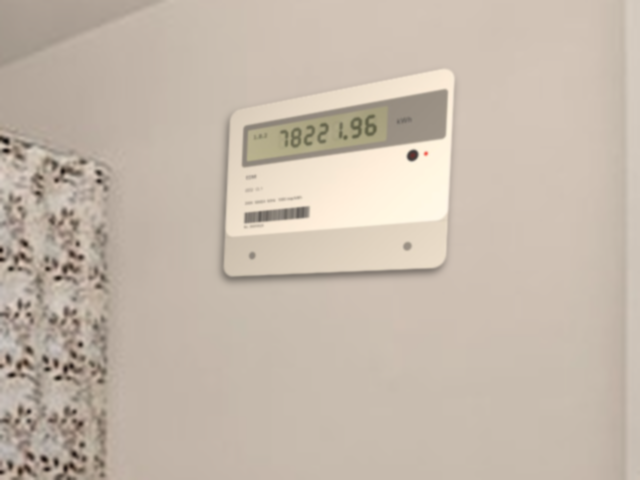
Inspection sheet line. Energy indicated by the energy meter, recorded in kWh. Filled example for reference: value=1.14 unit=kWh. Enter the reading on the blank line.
value=78221.96 unit=kWh
